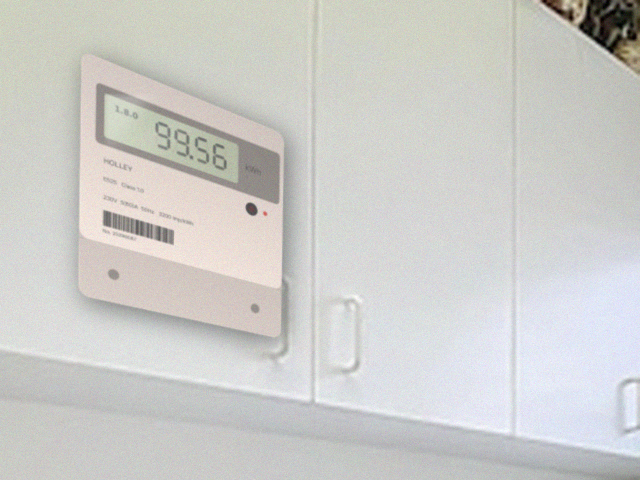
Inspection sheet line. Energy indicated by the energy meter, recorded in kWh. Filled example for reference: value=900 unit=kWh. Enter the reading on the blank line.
value=99.56 unit=kWh
